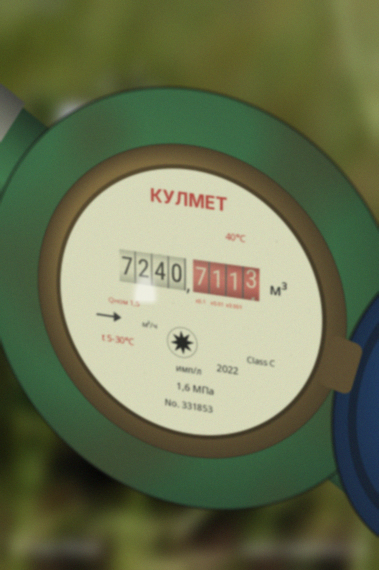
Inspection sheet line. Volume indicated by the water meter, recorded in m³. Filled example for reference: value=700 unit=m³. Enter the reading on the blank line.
value=7240.7113 unit=m³
